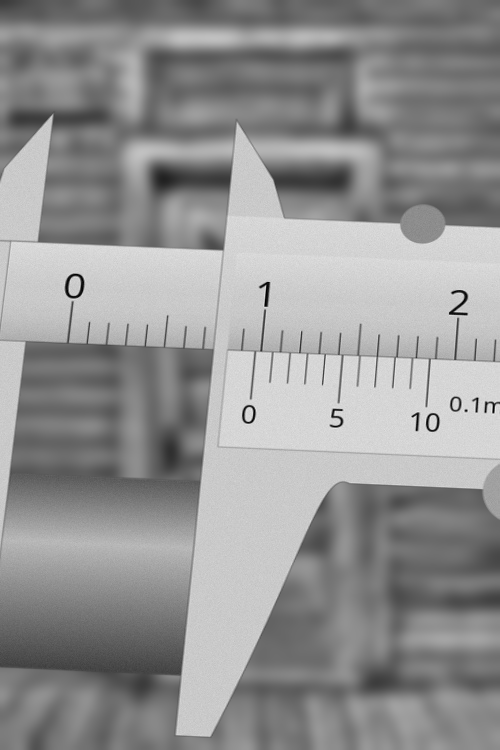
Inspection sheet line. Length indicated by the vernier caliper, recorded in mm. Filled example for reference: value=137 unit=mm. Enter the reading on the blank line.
value=9.7 unit=mm
